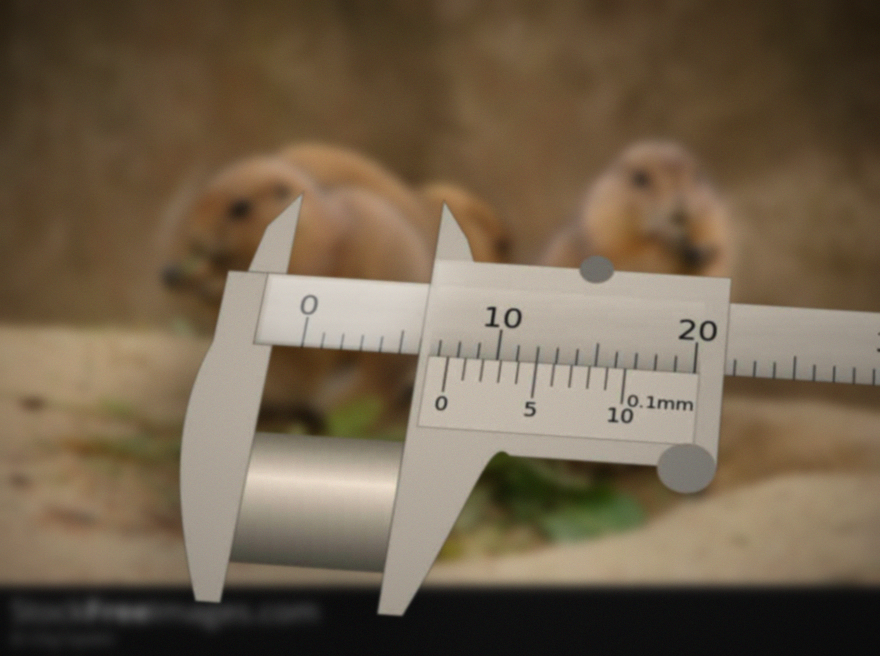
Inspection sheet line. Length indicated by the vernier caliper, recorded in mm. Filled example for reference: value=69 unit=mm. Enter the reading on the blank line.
value=7.5 unit=mm
